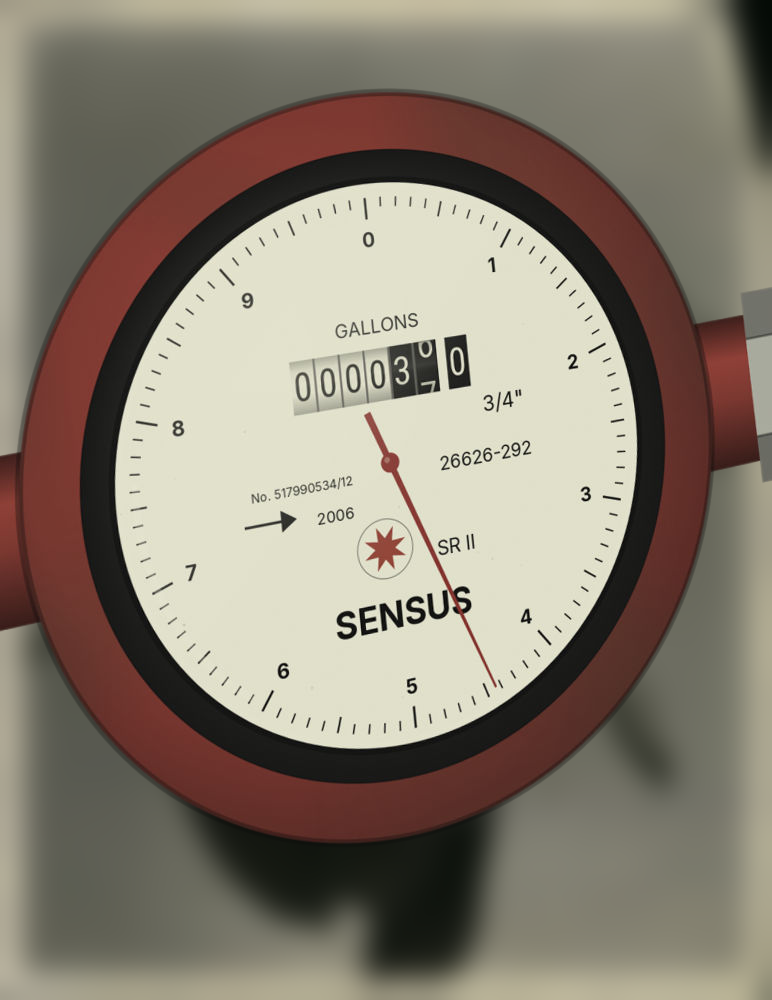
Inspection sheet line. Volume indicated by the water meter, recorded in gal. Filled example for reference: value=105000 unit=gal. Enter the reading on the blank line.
value=364.4 unit=gal
